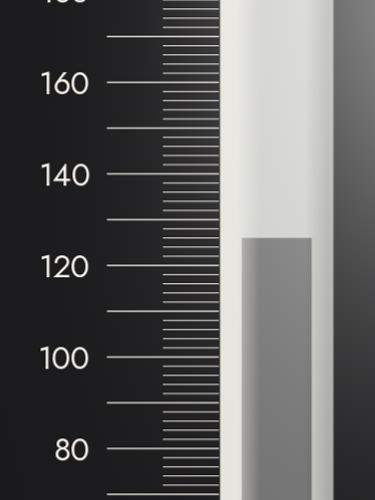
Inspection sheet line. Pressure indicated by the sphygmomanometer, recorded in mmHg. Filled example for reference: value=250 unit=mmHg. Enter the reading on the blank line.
value=126 unit=mmHg
